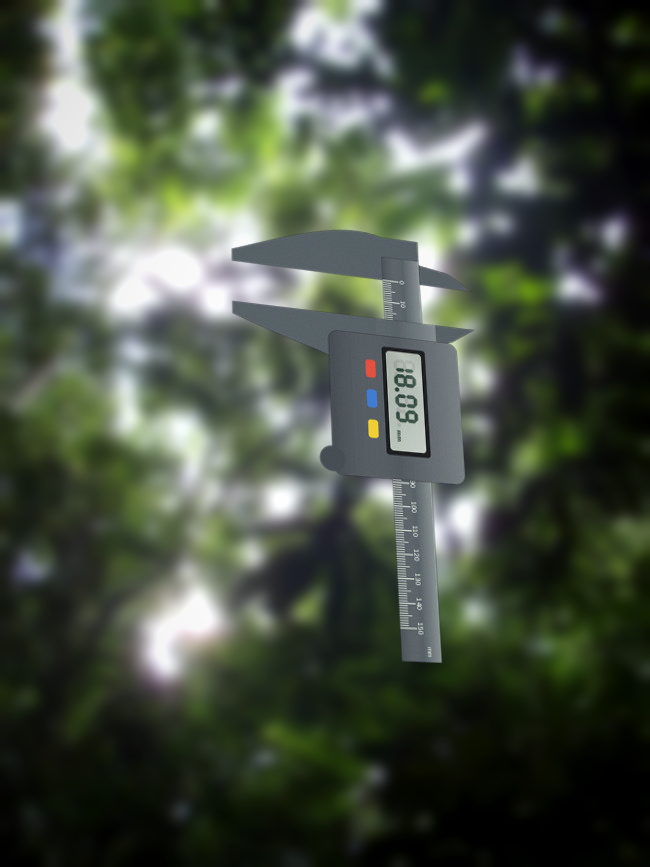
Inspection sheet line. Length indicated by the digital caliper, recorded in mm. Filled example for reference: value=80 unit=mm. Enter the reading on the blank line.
value=18.09 unit=mm
